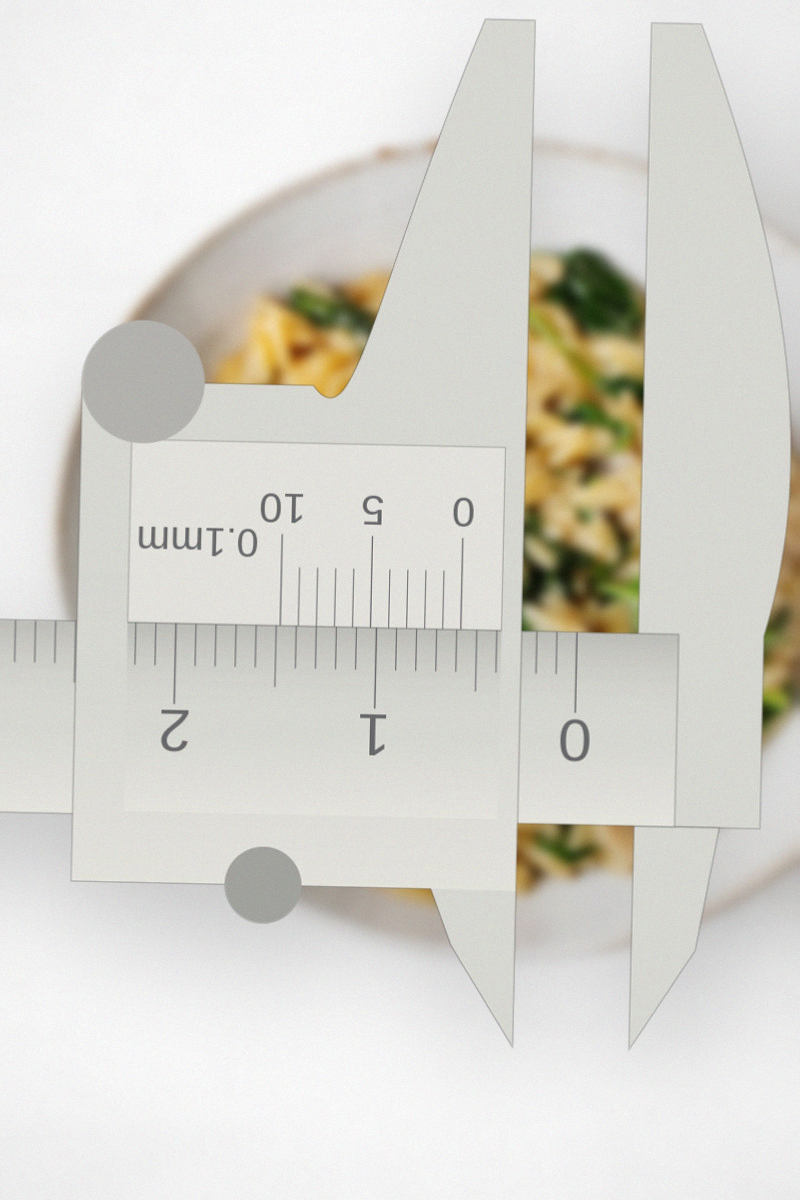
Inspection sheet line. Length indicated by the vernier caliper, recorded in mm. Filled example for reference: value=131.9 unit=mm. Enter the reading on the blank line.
value=5.8 unit=mm
